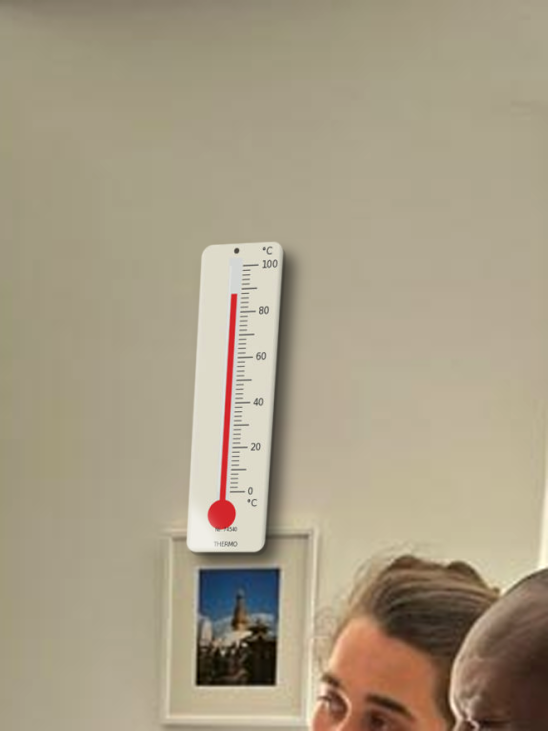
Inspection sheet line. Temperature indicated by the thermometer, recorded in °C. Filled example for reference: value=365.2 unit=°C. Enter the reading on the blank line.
value=88 unit=°C
